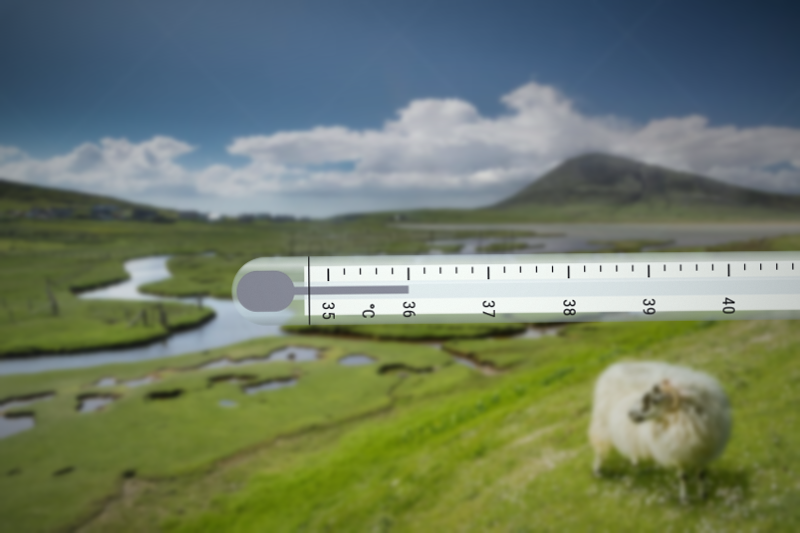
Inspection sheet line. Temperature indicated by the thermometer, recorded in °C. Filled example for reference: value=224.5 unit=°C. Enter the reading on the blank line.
value=36 unit=°C
